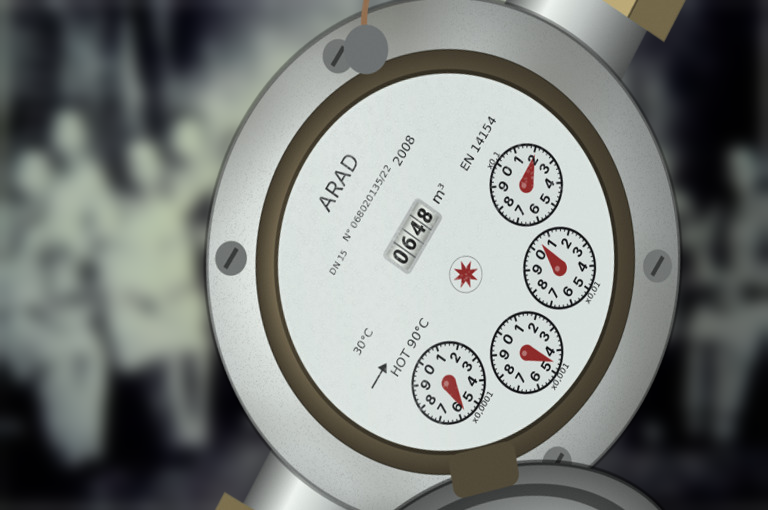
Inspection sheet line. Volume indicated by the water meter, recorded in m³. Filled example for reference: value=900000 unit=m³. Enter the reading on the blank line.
value=648.2045 unit=m³
